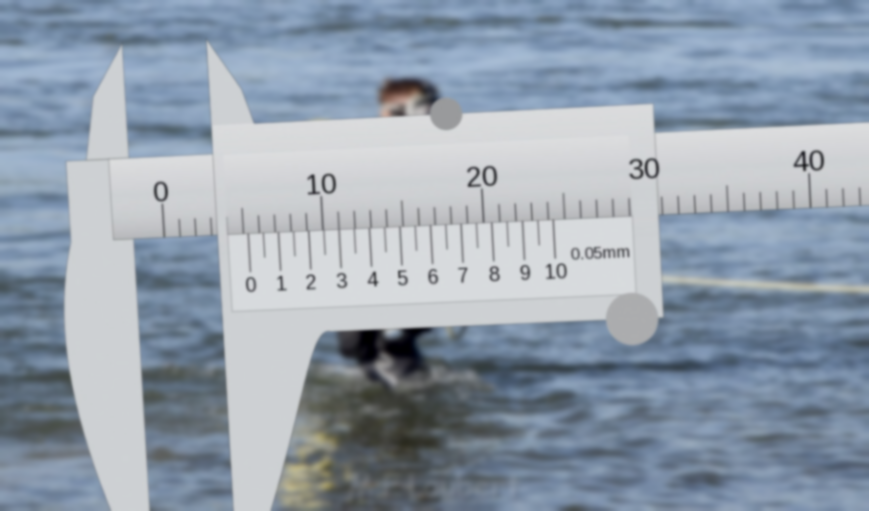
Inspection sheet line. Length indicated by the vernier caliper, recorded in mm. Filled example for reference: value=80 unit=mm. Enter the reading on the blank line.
value=5.3 unit=mm
